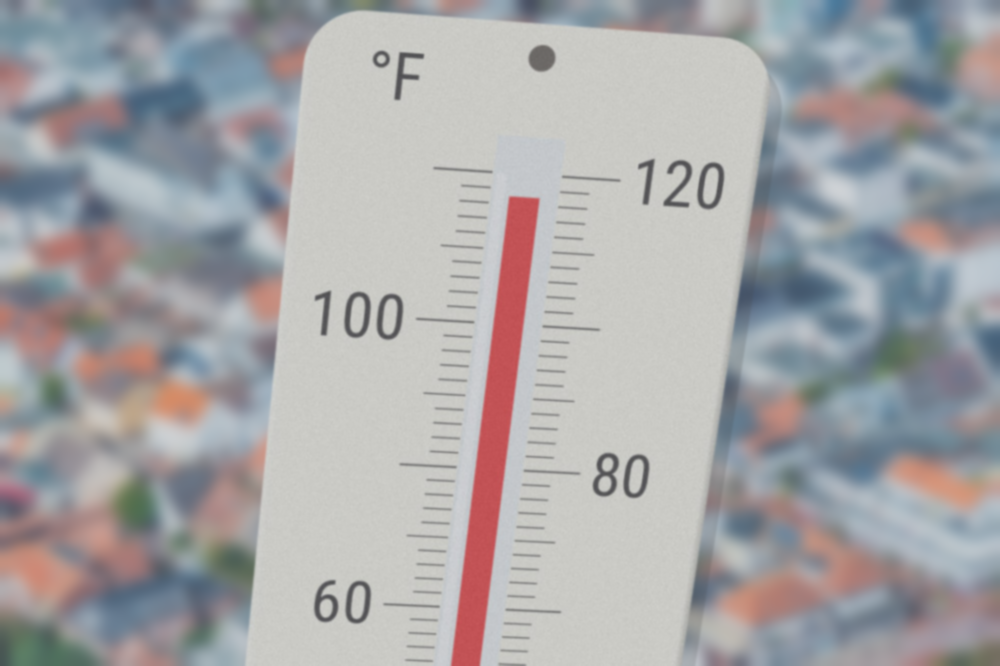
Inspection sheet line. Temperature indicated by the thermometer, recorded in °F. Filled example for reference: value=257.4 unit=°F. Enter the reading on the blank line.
value=117 unit=°F
